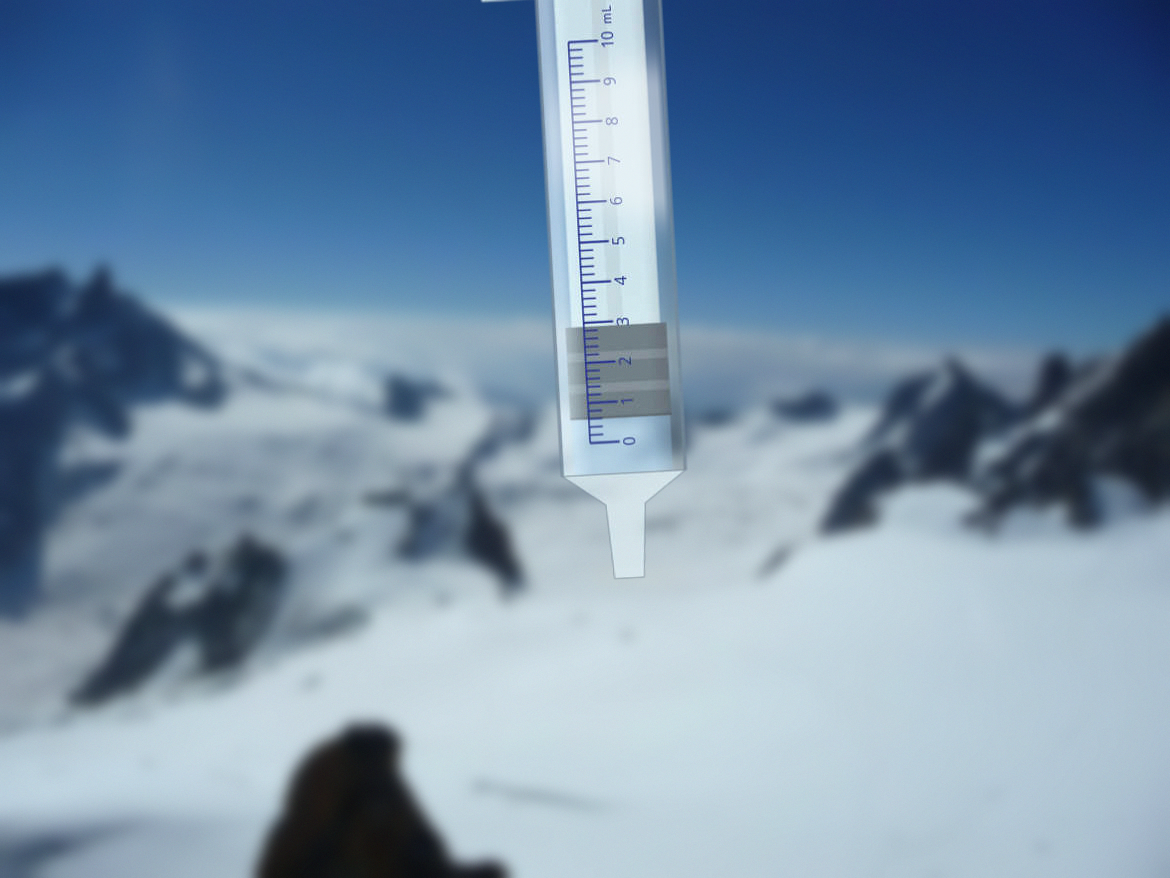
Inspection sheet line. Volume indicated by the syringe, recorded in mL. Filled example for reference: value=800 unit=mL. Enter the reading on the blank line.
value=0.6 unit=mL
